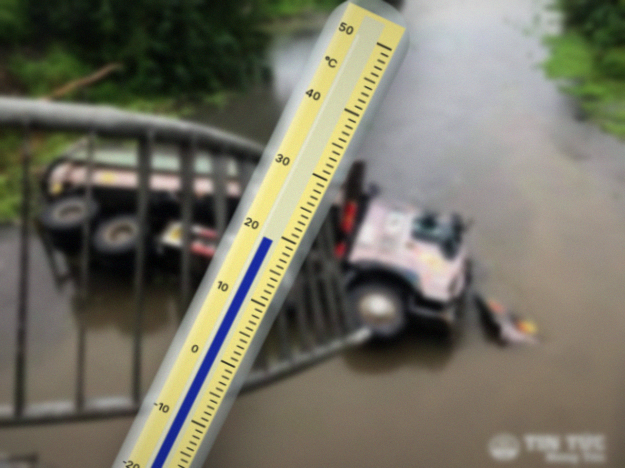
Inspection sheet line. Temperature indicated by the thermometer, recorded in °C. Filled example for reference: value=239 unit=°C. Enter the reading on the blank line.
value=19 unit=°C
